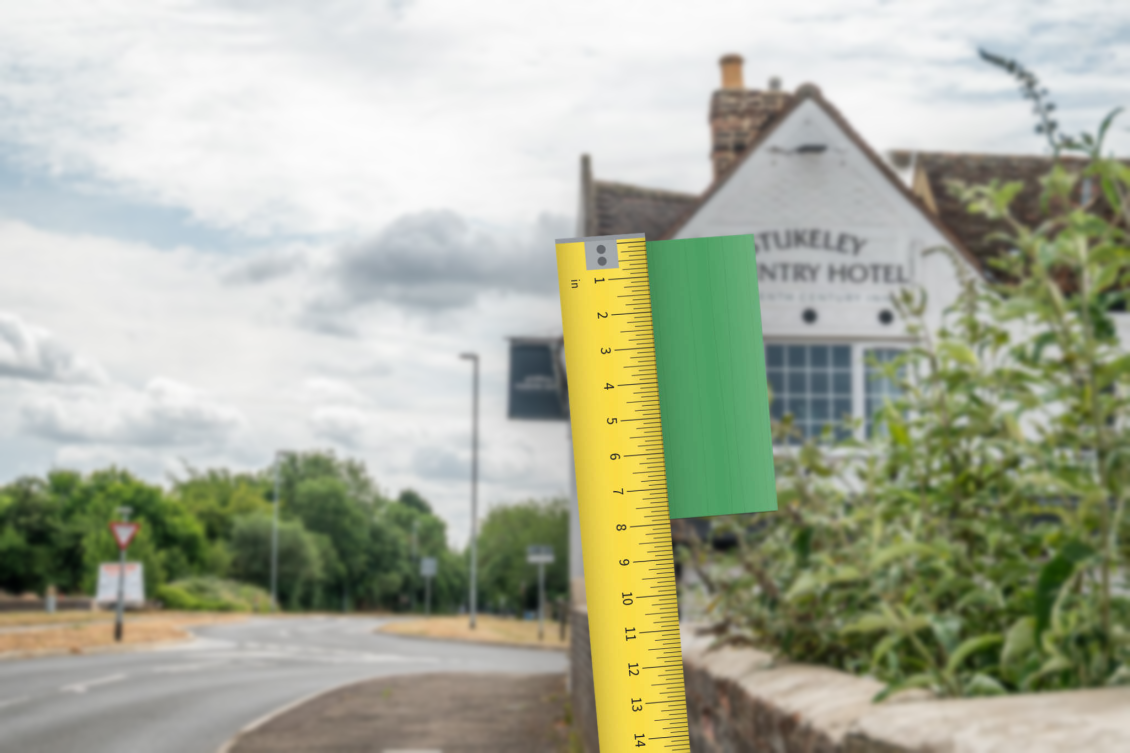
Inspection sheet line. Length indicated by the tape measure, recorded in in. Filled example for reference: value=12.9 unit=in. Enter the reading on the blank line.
value=7.875 unit=in
